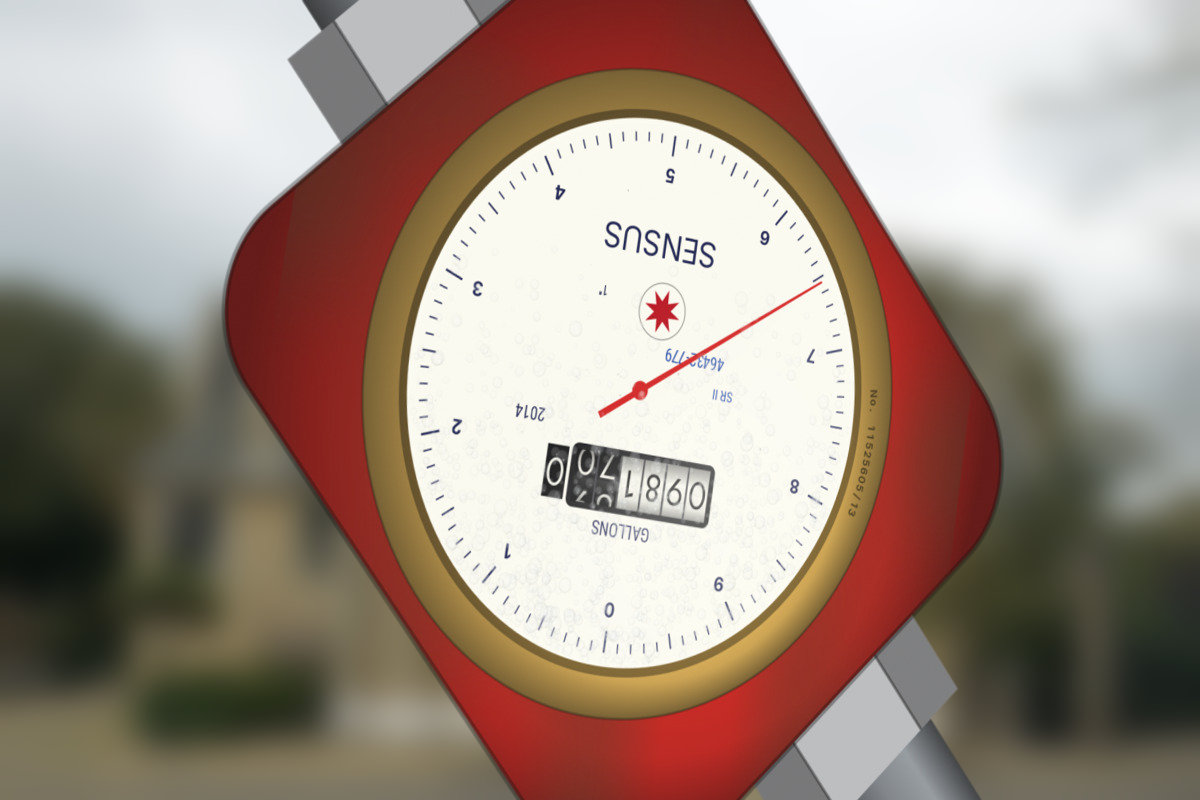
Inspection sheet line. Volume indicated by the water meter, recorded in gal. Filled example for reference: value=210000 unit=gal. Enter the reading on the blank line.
value=981696.5 unit=gal
